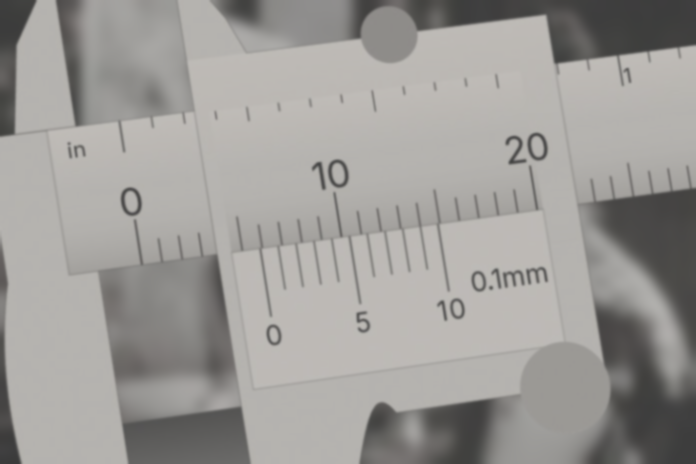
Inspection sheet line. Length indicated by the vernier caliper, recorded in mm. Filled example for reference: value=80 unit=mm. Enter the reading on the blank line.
value=5.9 unit=mm
